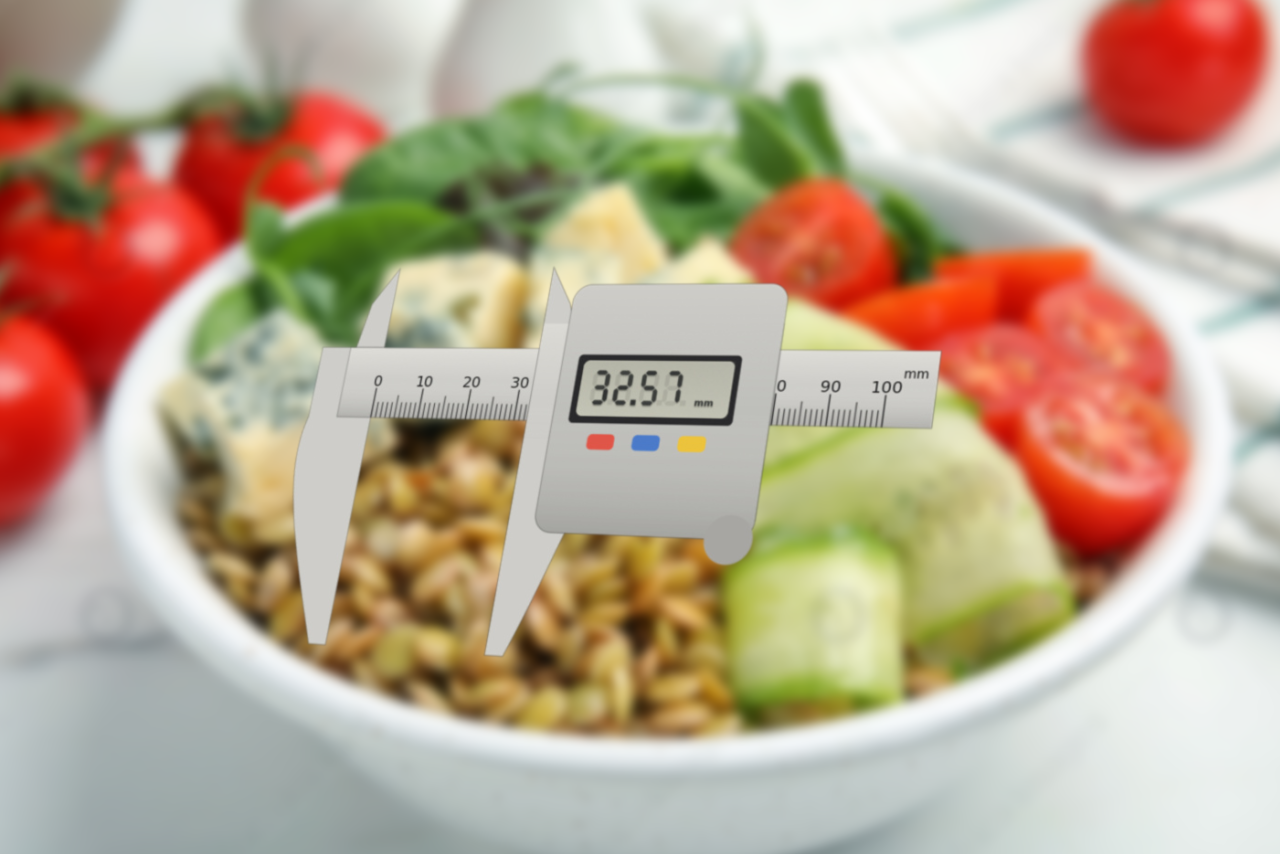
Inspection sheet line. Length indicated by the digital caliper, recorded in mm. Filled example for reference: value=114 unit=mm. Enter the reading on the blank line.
value=32.57 unit=mm
